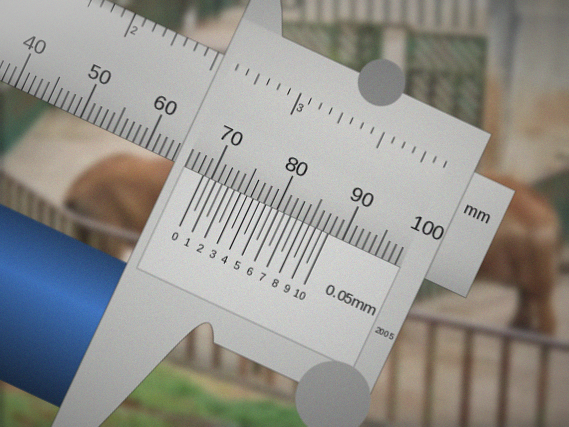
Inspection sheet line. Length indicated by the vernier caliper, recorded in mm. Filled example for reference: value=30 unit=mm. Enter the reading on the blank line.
value=68.8 unit=mm
